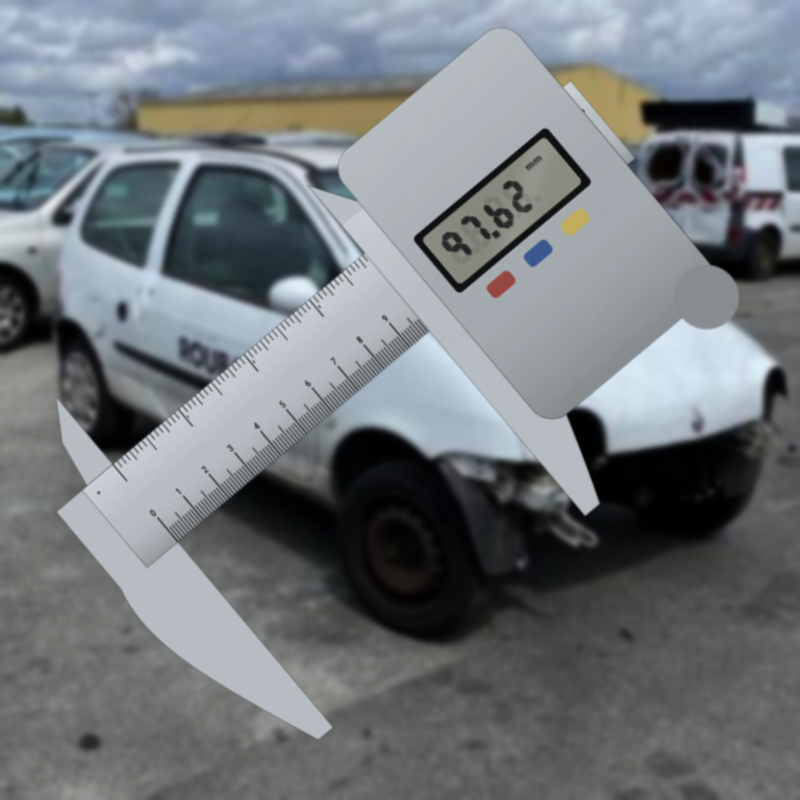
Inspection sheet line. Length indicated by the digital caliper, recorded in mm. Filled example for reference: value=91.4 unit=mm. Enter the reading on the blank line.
value=97.62 unit=mm
